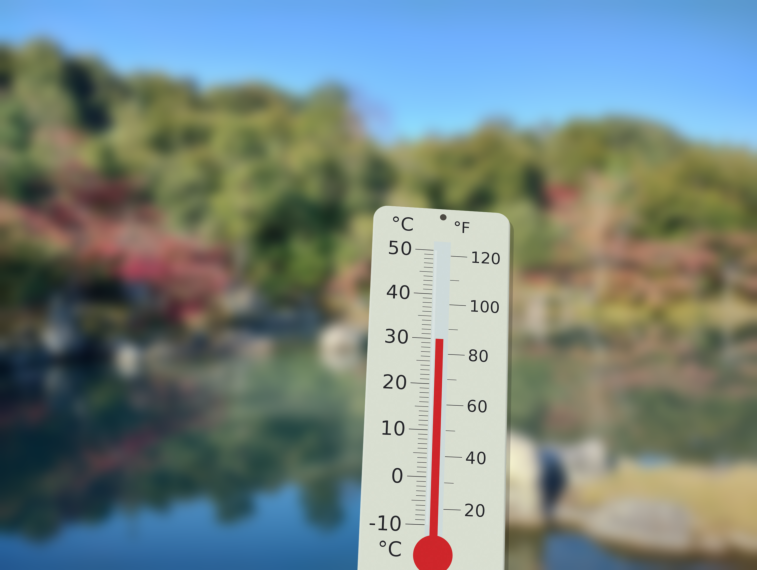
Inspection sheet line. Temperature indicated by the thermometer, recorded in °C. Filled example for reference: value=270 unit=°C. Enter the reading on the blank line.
value=30 unit=°C
